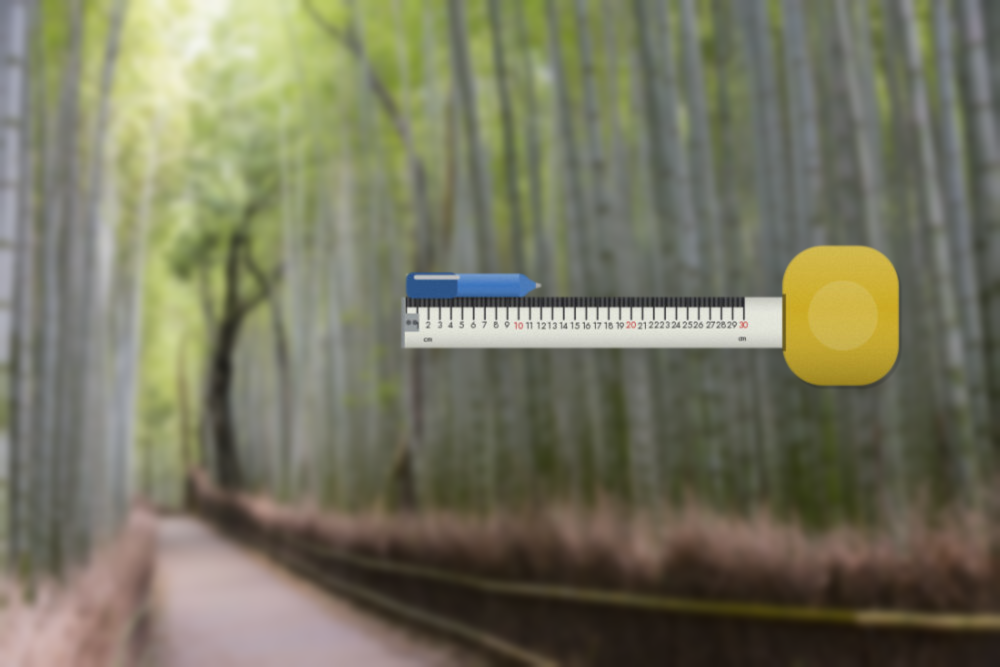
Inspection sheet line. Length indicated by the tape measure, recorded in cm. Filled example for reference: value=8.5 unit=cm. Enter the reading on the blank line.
value=12 unit=cm
